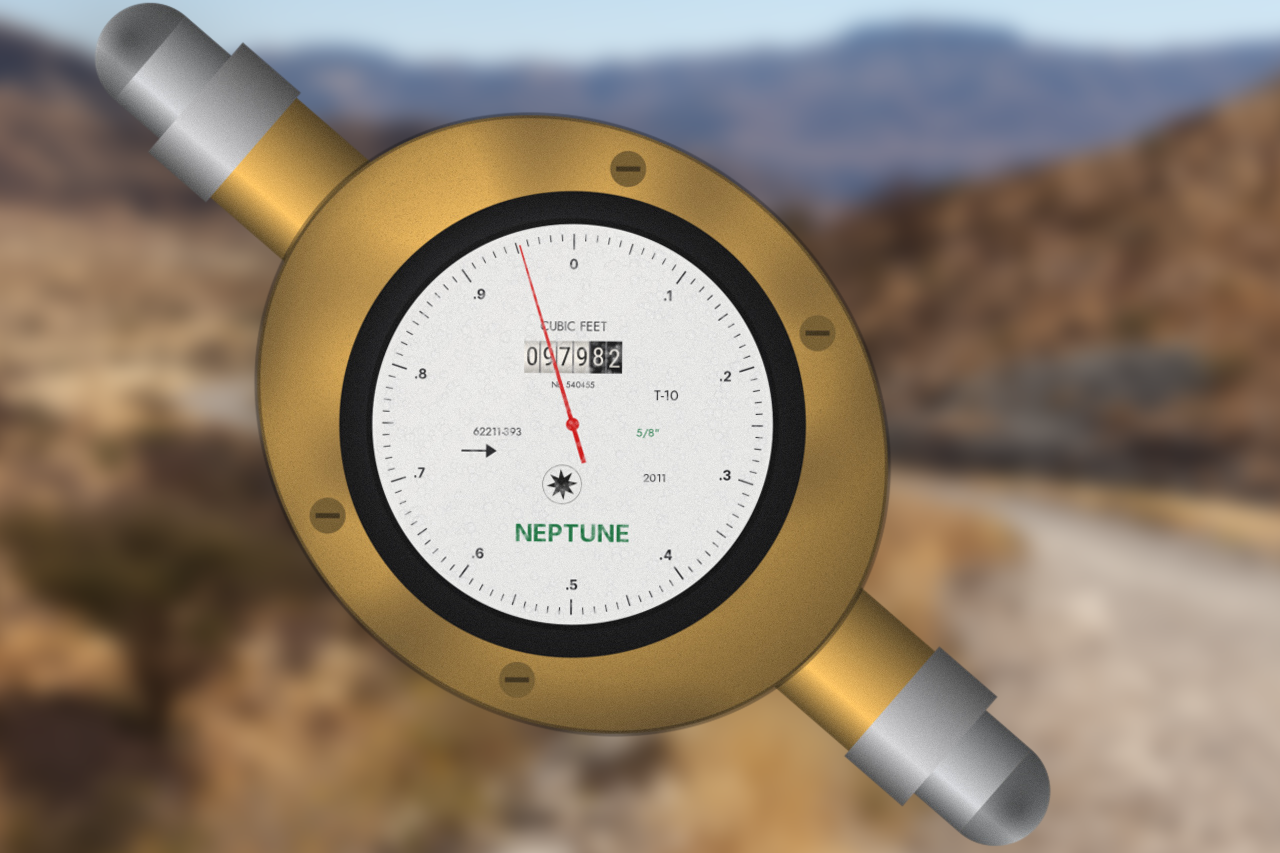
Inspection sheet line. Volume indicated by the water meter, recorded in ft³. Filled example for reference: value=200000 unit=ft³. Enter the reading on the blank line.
value=97981.95 unit=ft³
